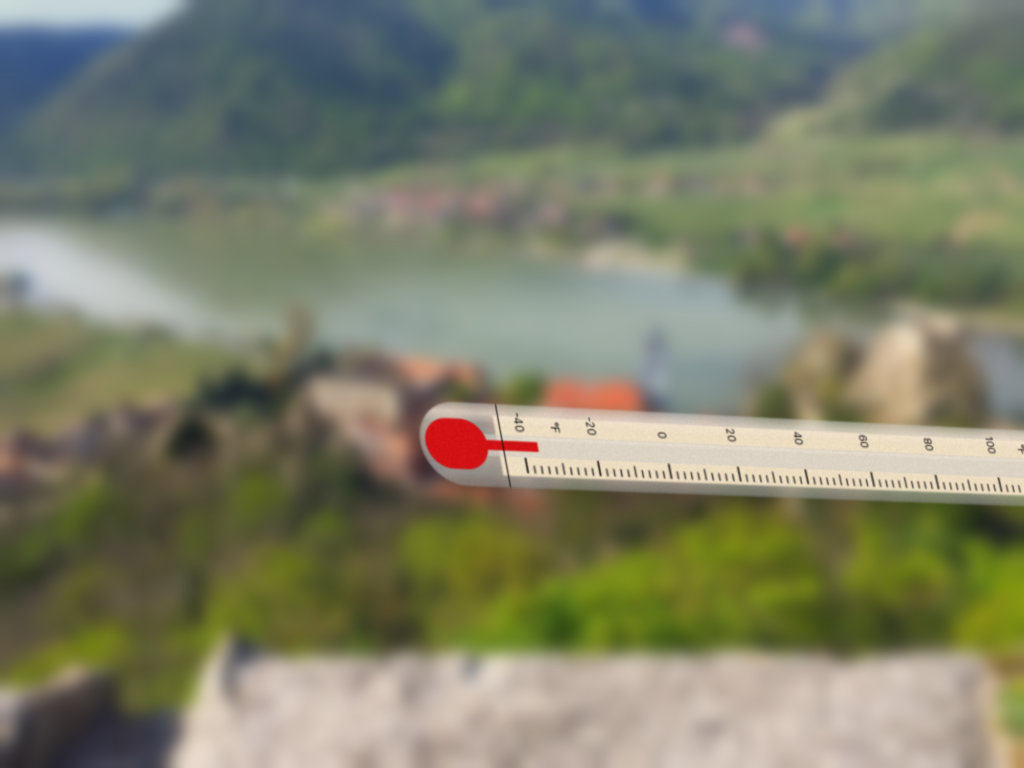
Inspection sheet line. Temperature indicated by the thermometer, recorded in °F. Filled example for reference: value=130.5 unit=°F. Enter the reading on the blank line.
value=-36 unit=°F
